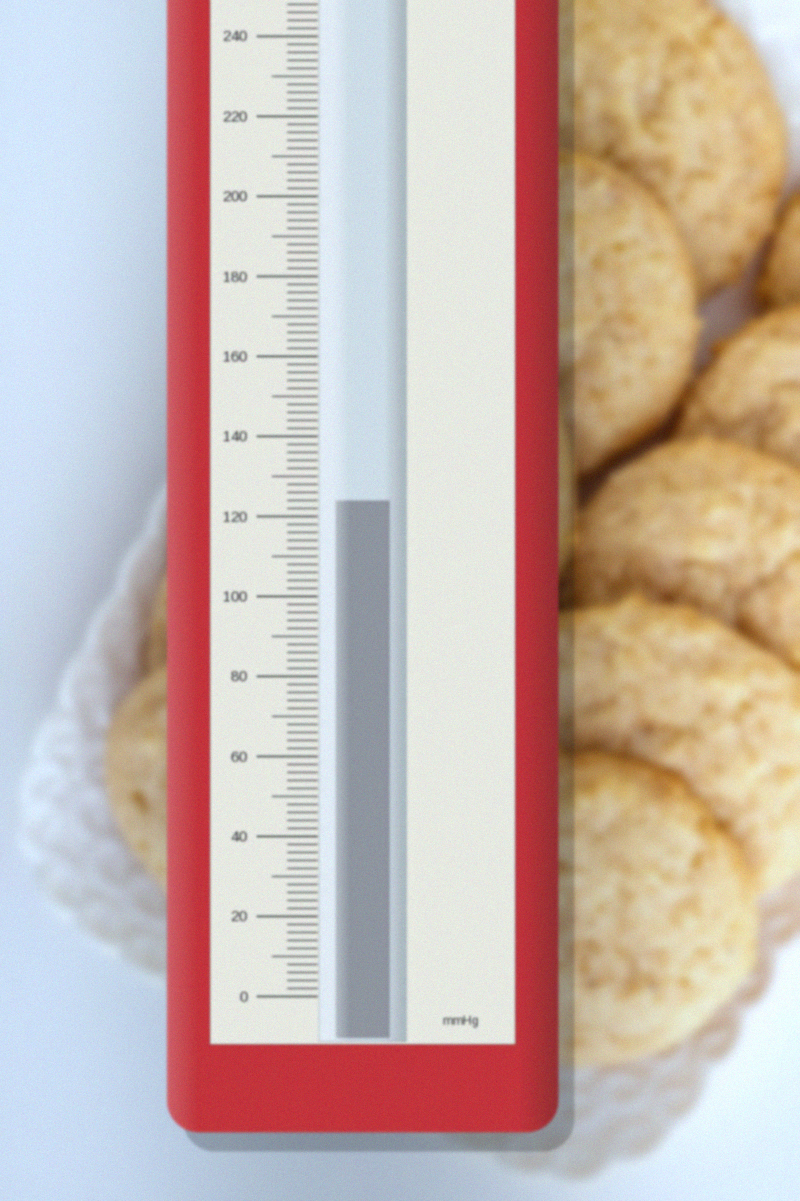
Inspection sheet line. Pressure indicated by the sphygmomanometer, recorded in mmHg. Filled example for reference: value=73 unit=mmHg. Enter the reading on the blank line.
value=124 unit=mmHg
